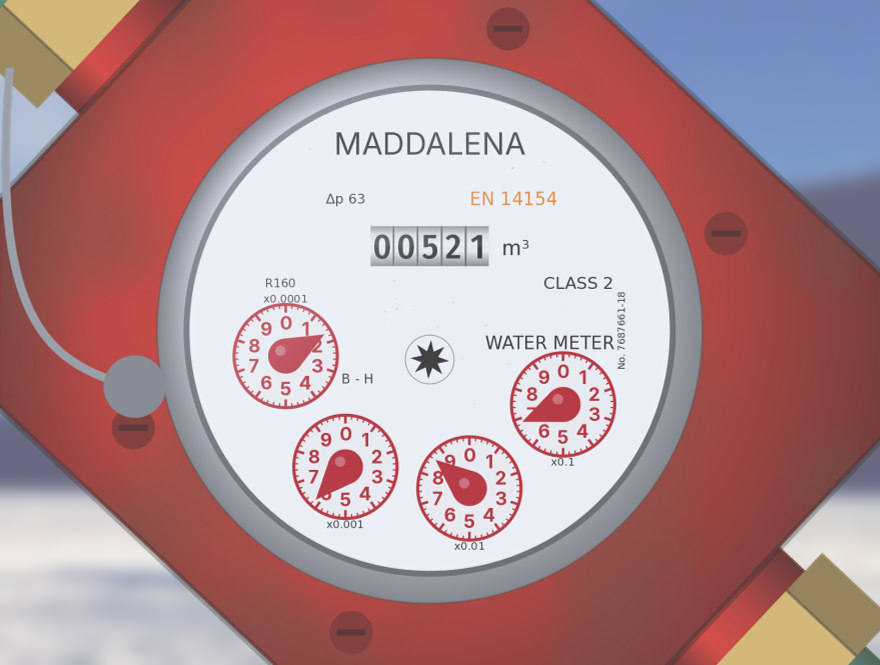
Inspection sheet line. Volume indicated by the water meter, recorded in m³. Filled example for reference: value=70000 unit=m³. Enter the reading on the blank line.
value=521.6861 unit=m³
